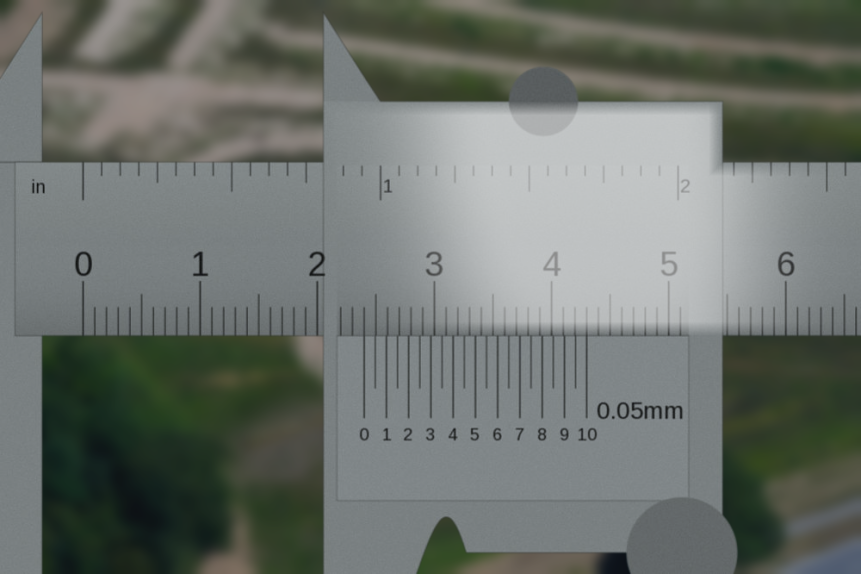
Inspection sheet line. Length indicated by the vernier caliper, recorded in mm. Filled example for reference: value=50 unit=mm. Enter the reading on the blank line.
value=24.0 unit=mm
